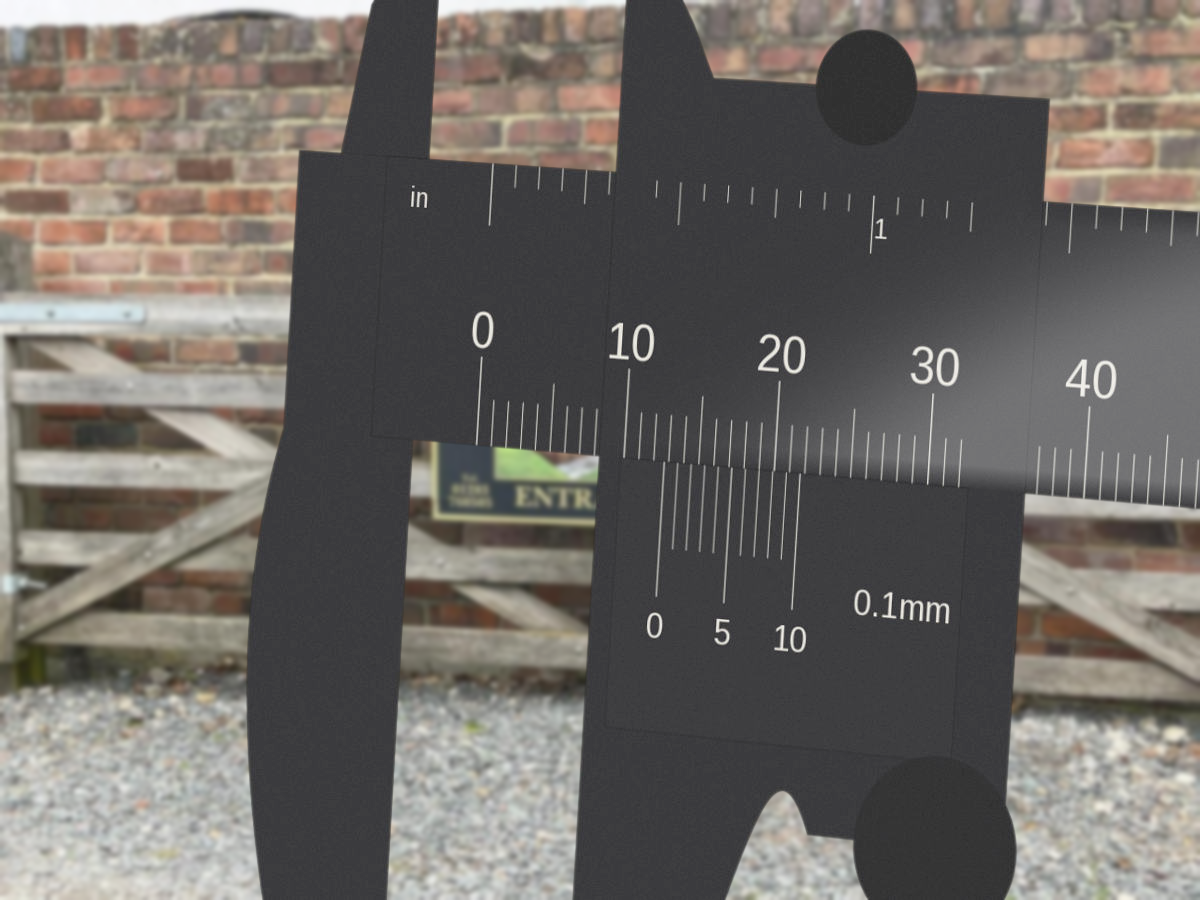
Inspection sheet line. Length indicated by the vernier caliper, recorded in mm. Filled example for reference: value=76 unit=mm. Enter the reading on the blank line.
value=12.7 unit=mm
